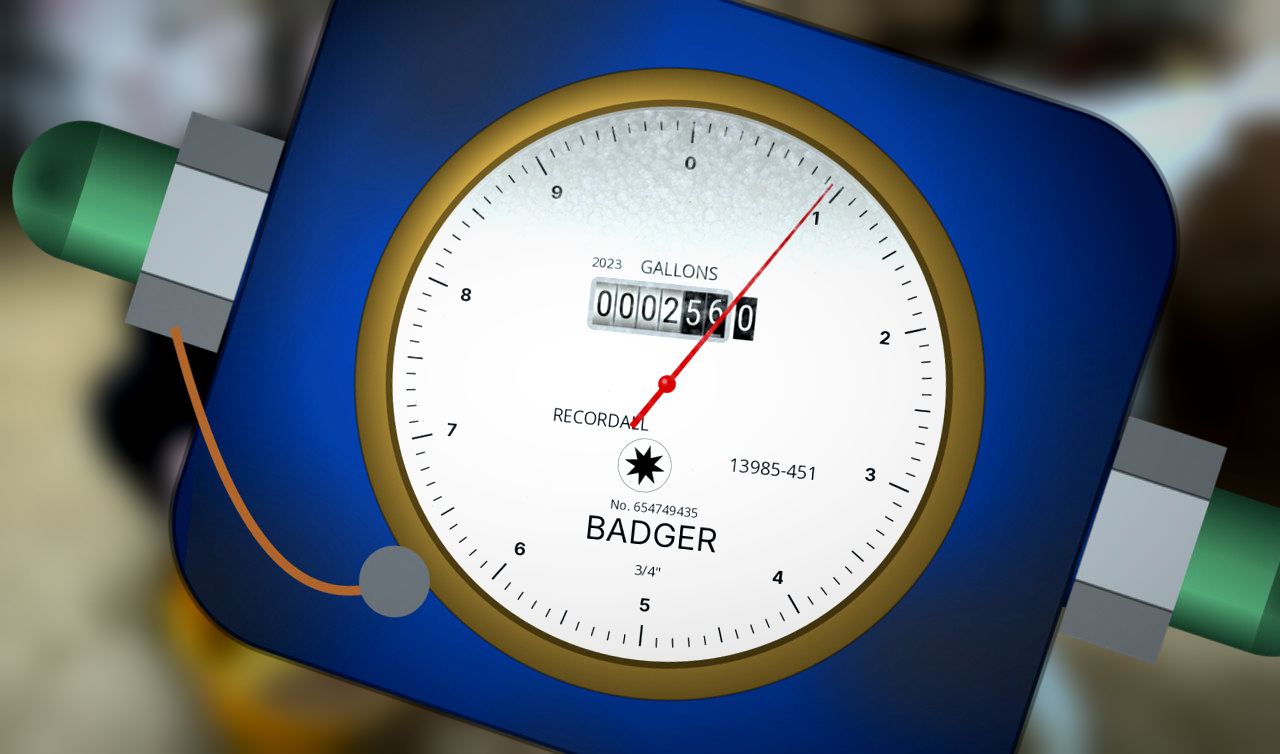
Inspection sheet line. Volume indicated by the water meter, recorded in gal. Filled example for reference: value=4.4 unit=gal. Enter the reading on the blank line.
value=2560.9 unit=gal
